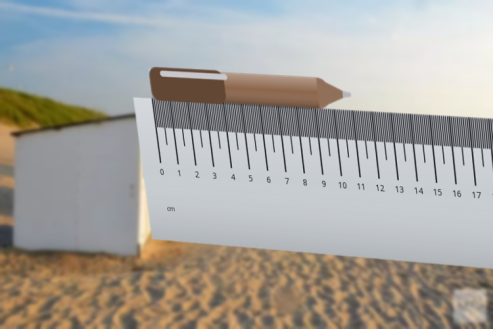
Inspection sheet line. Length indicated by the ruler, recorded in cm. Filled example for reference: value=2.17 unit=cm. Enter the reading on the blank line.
value=11 unit=cm
